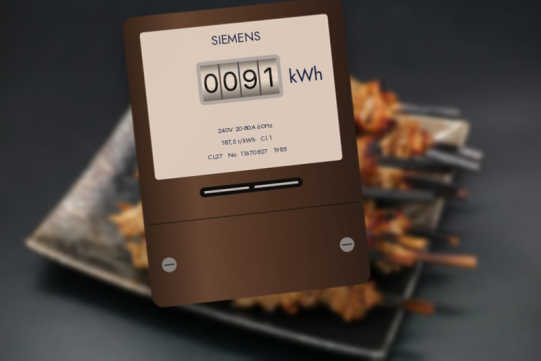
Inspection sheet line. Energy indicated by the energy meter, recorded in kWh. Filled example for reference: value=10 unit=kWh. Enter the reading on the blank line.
value=91 unit=kWh
